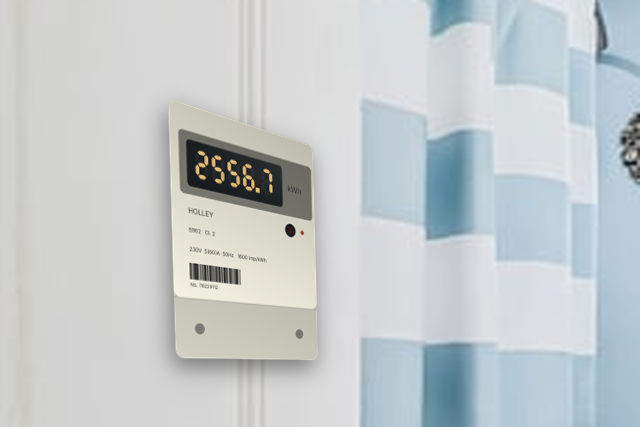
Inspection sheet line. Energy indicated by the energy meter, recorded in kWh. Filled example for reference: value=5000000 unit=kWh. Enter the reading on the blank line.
value=2556.7 unit=kWh
